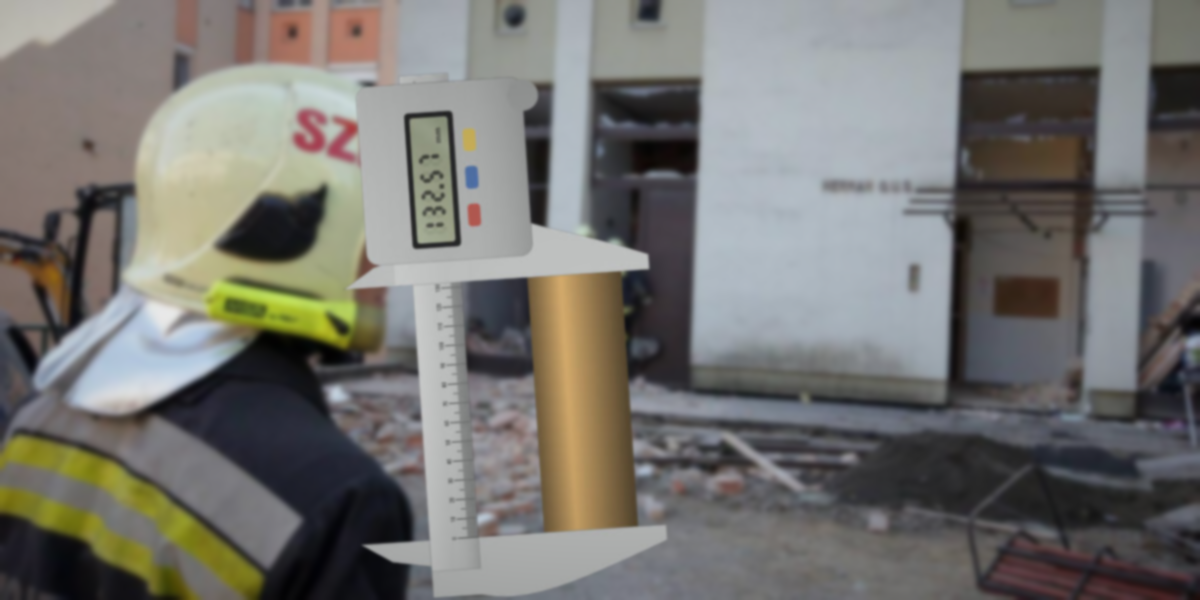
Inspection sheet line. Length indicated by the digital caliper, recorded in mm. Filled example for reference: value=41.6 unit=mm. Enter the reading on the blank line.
value=132.57 unit=mm
